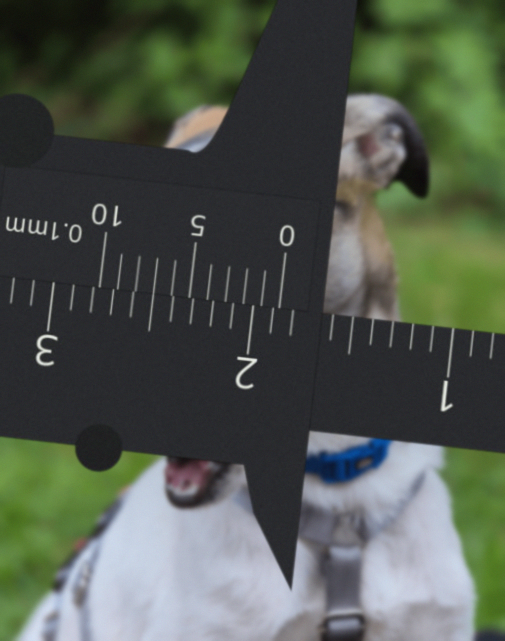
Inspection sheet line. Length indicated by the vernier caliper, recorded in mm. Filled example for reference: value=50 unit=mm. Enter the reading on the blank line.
value=18.7 unit=mm
